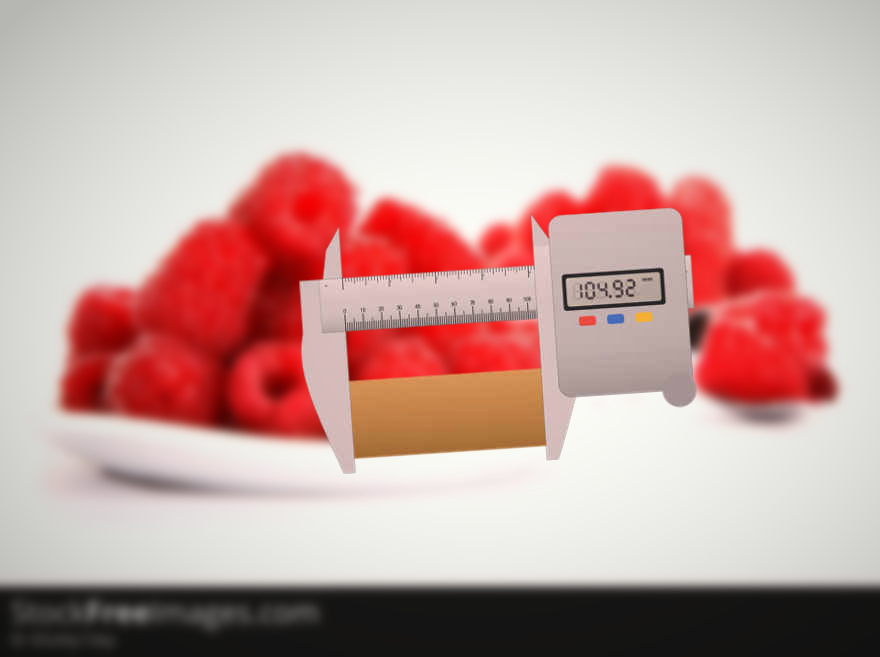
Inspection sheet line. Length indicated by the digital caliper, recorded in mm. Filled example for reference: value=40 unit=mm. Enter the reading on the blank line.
value=104.92 unit=mm
